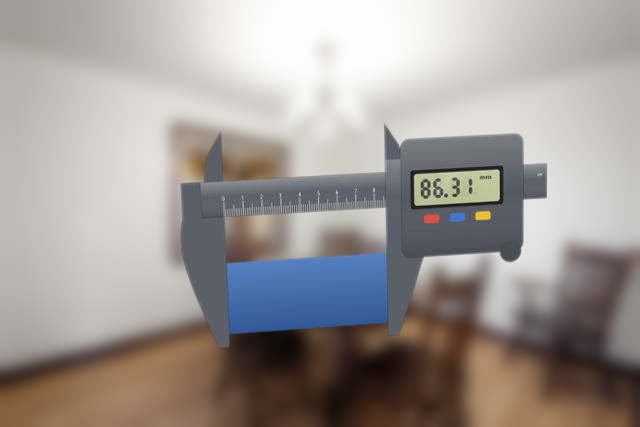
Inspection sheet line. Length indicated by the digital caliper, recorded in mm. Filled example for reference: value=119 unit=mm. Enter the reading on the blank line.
value=86.31 unit=mm
